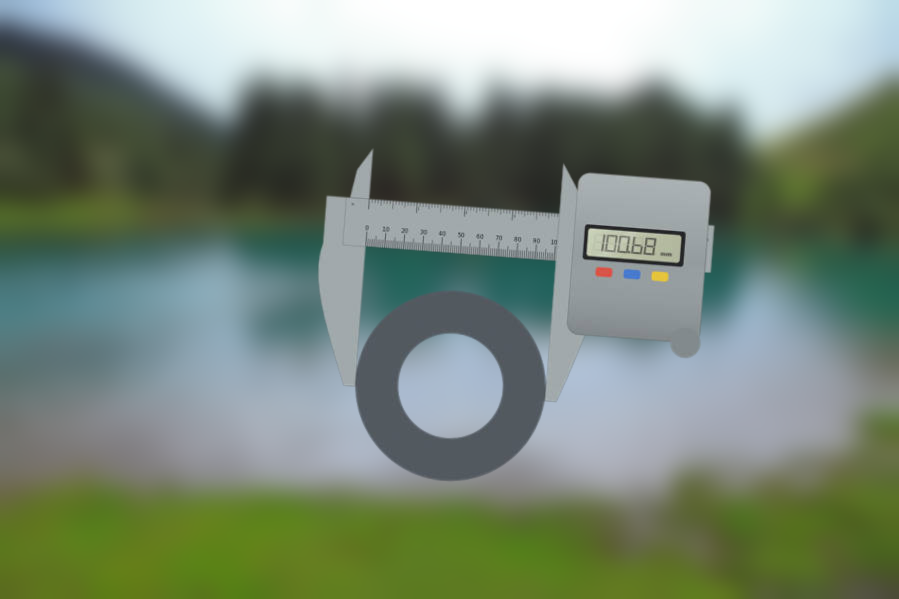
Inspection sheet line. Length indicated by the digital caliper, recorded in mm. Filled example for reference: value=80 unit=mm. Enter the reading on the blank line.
value=100.68 unit=mm
